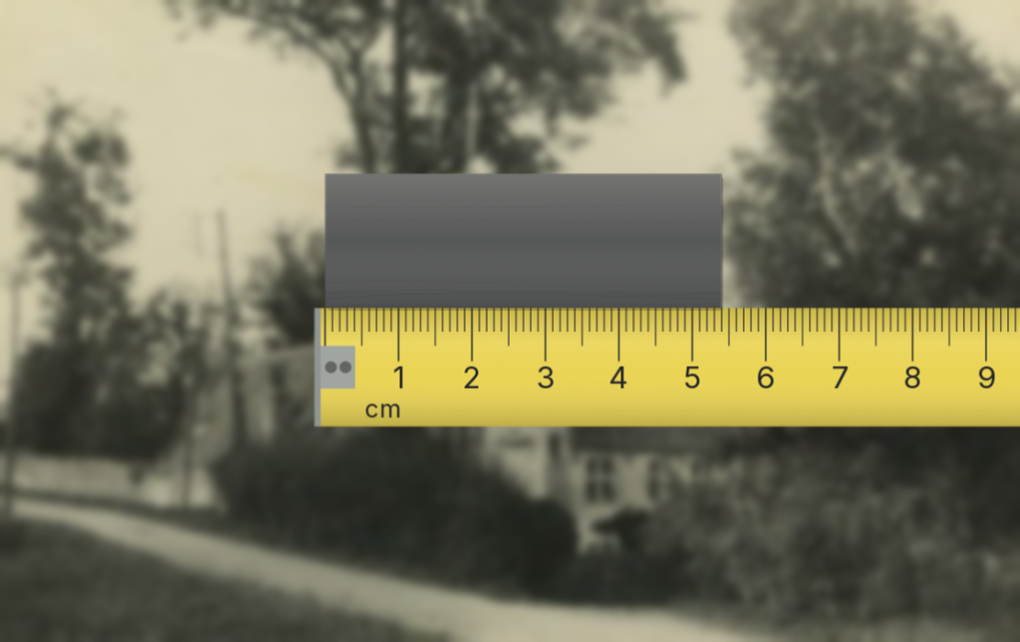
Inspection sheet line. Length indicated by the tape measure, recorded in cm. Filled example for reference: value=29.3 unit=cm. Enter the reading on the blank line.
value=5.4 unit=cm
